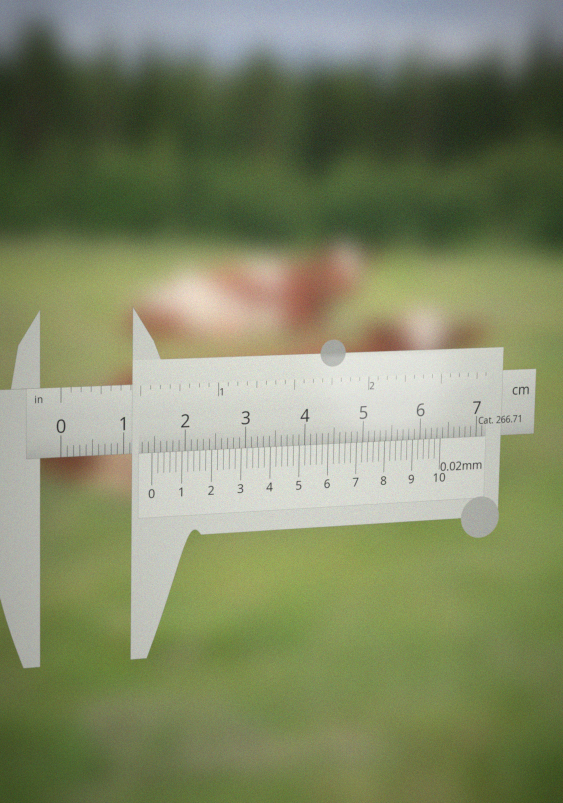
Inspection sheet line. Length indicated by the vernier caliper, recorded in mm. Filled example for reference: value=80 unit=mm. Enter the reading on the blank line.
value=14.6 unit=mm
